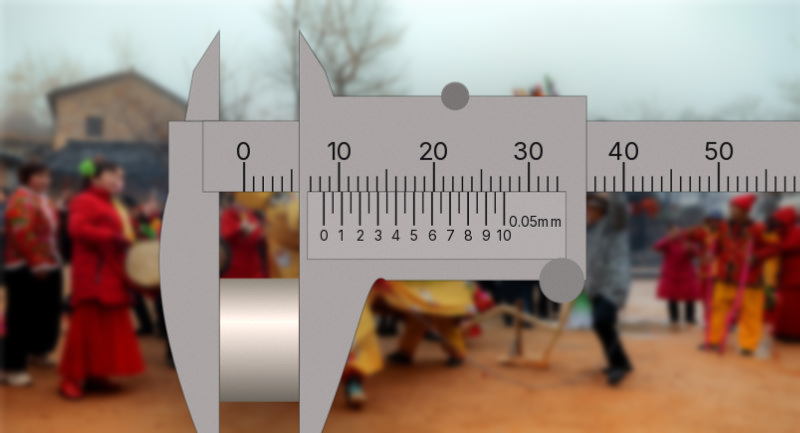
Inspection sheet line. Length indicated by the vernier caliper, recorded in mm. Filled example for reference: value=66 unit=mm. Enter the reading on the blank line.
value=8.4 unit=mm
